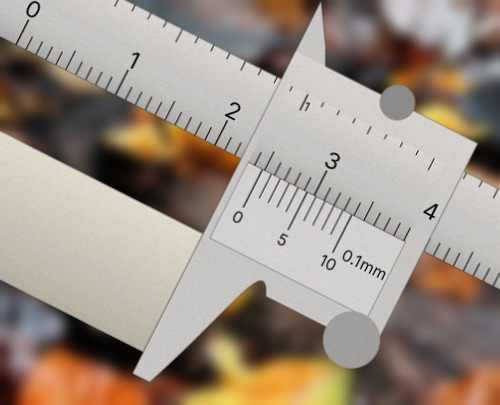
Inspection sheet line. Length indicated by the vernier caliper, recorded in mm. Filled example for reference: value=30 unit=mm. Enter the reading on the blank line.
value=24.8 unit=mm
